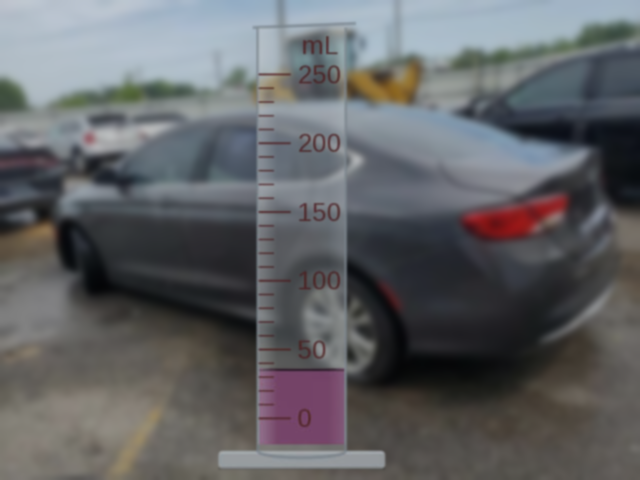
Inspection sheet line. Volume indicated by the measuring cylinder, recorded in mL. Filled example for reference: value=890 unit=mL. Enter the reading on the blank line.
value=35 unit=mL
